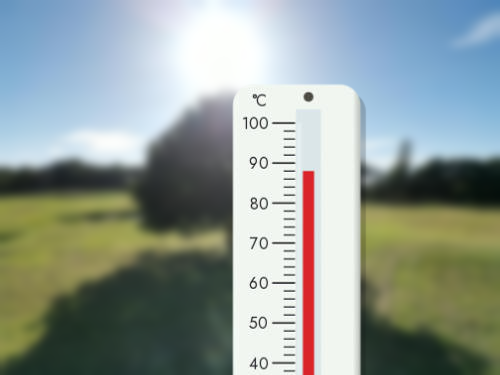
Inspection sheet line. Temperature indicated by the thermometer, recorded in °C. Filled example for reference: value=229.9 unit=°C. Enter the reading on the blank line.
value=88 unit=°C
